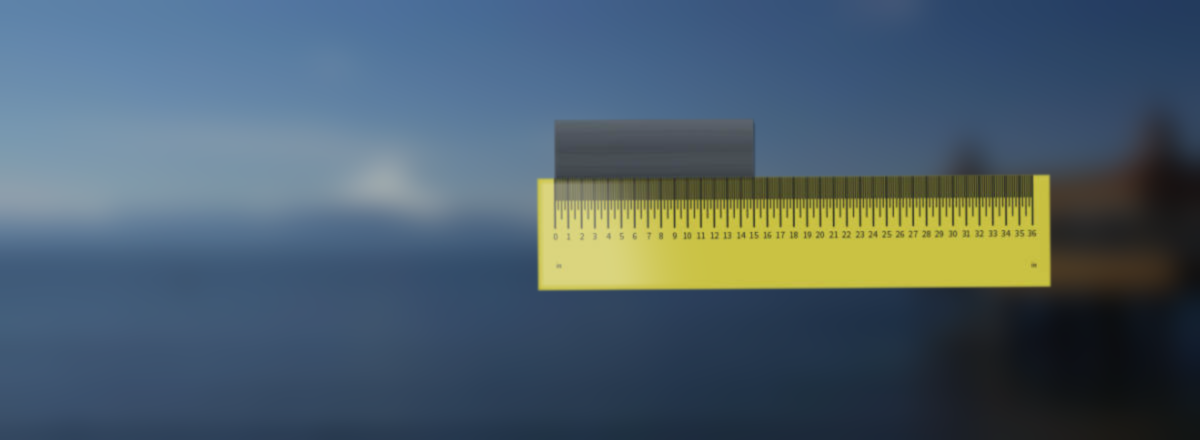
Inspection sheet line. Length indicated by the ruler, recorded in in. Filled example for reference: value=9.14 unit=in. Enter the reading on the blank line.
value=15 unit=in
